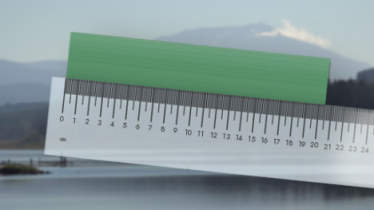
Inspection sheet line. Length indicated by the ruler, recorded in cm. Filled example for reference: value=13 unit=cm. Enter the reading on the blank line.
value=20.5 unit=cm
